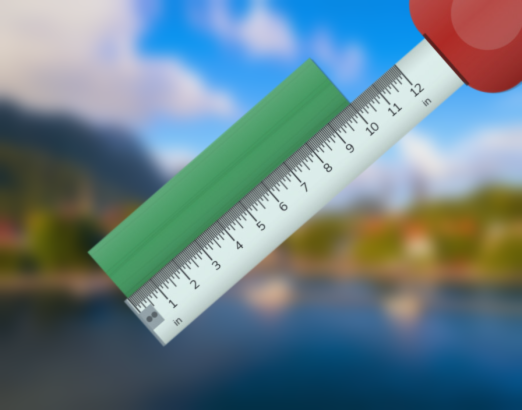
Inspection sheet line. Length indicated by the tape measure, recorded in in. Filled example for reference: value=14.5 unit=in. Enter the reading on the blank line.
value=10 unit=in
